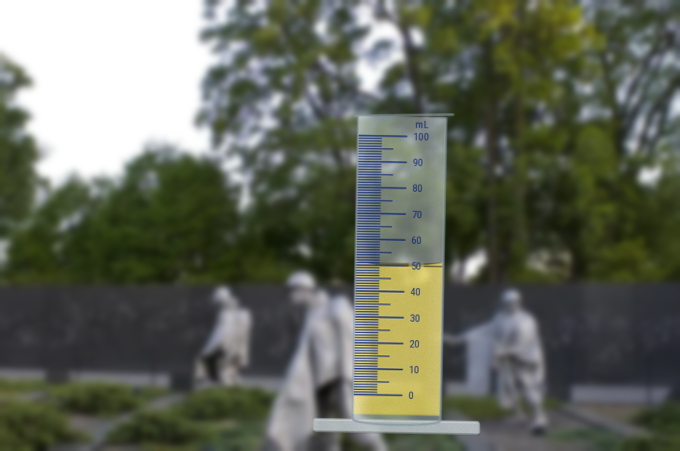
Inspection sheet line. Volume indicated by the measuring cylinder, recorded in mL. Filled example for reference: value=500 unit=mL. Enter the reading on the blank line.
value=50 unit=mL
